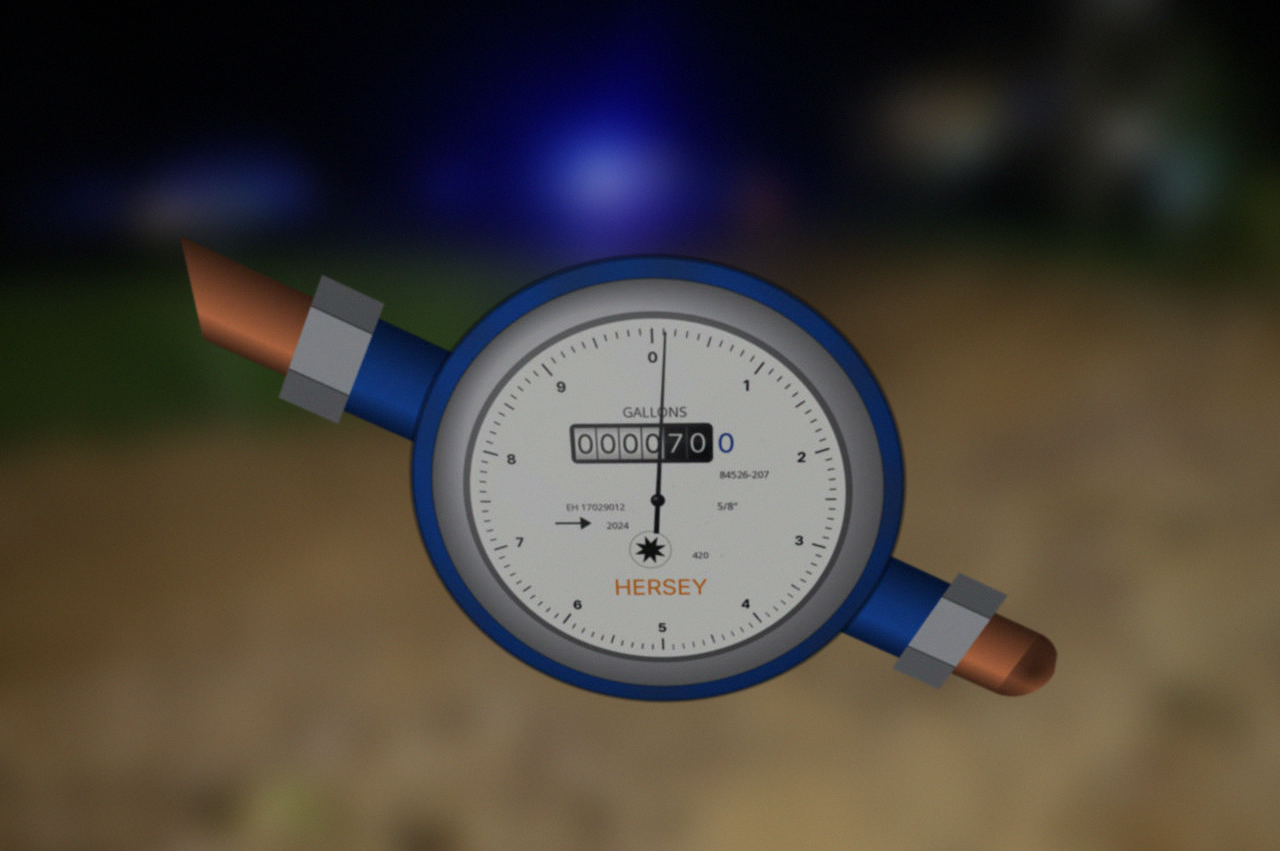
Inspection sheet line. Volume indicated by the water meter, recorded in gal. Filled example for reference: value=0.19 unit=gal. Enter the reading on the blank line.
value=700.1 unit=gal
